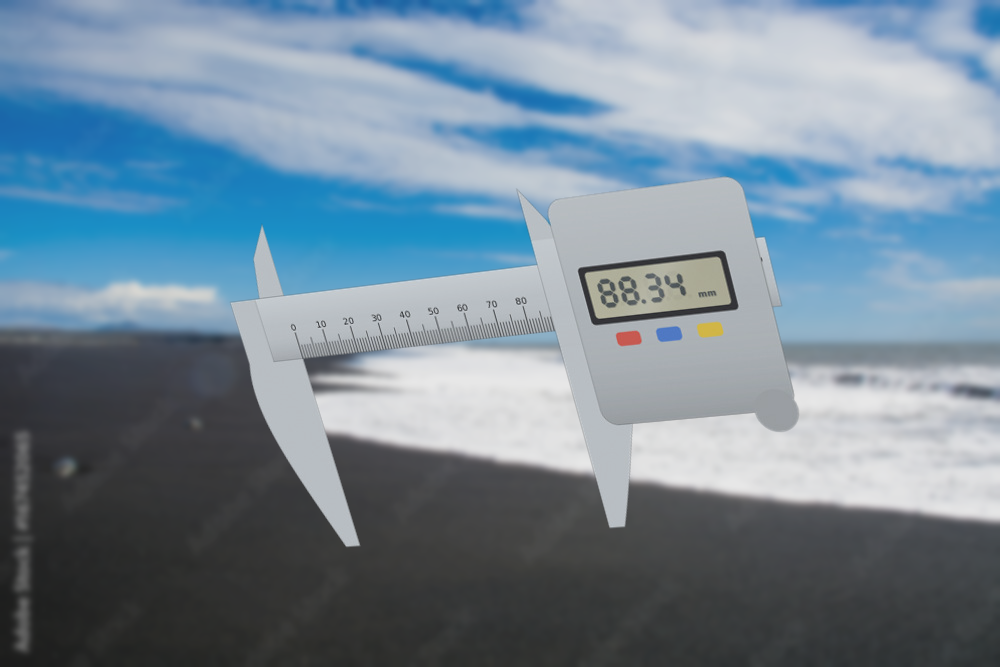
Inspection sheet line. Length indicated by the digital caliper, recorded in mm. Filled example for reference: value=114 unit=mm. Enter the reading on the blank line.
value=88.34 unit=mm
